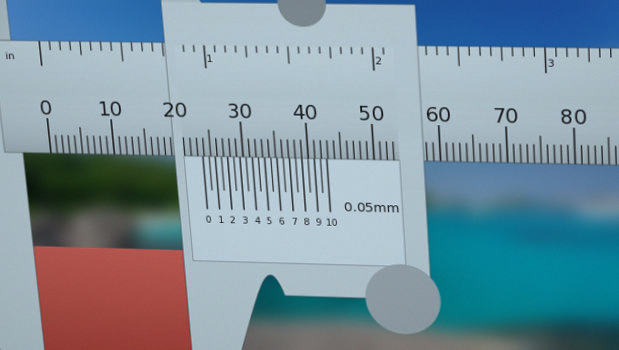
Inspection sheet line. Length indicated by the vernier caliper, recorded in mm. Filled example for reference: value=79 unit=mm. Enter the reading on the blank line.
value=23.8 unit=mm
